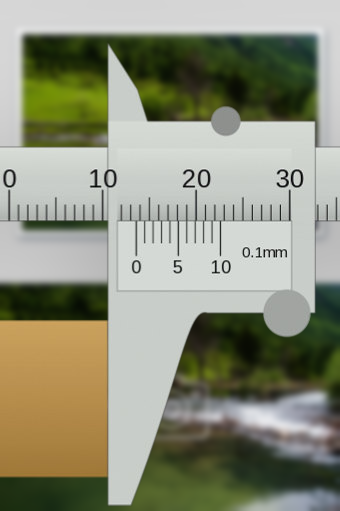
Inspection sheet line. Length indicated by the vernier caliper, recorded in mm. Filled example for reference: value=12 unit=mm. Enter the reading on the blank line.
value=13.6 unit=mm
